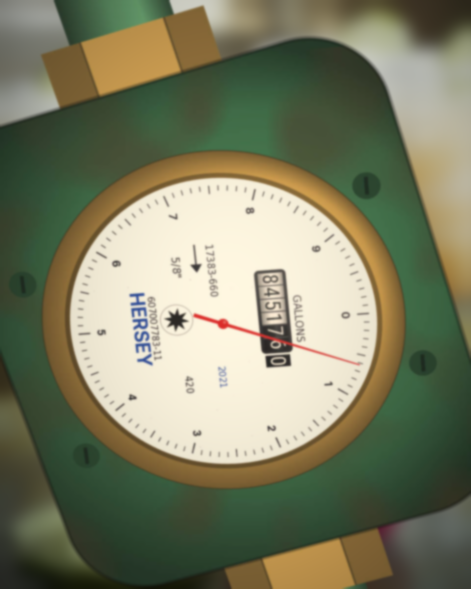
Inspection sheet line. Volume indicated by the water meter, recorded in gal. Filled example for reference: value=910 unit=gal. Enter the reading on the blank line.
value=8451760.6 unit=gal
